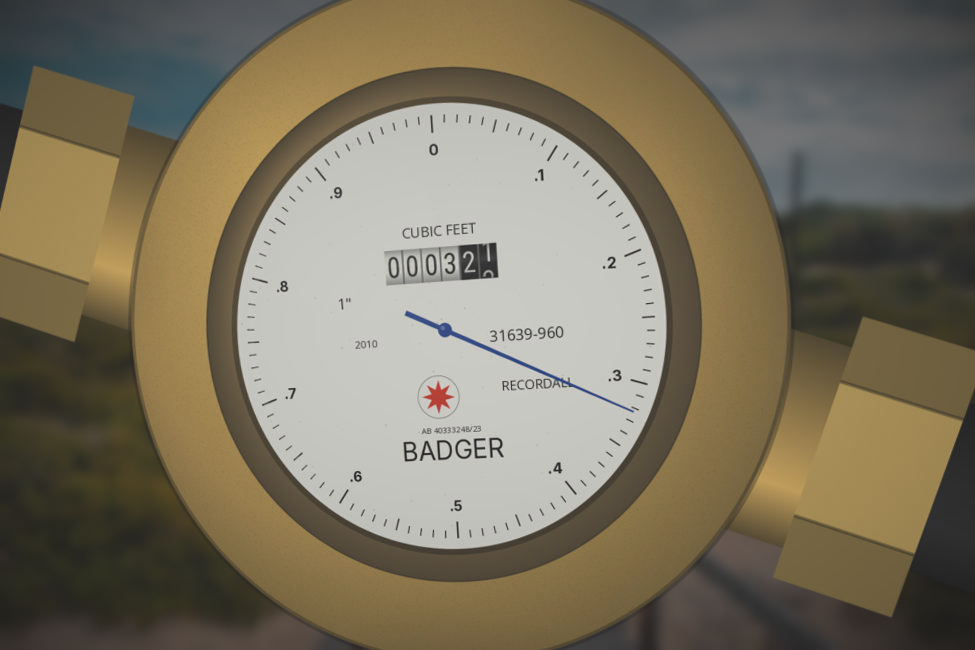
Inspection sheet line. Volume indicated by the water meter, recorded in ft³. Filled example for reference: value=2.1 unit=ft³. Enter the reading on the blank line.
value=321.32 unit=ft³
